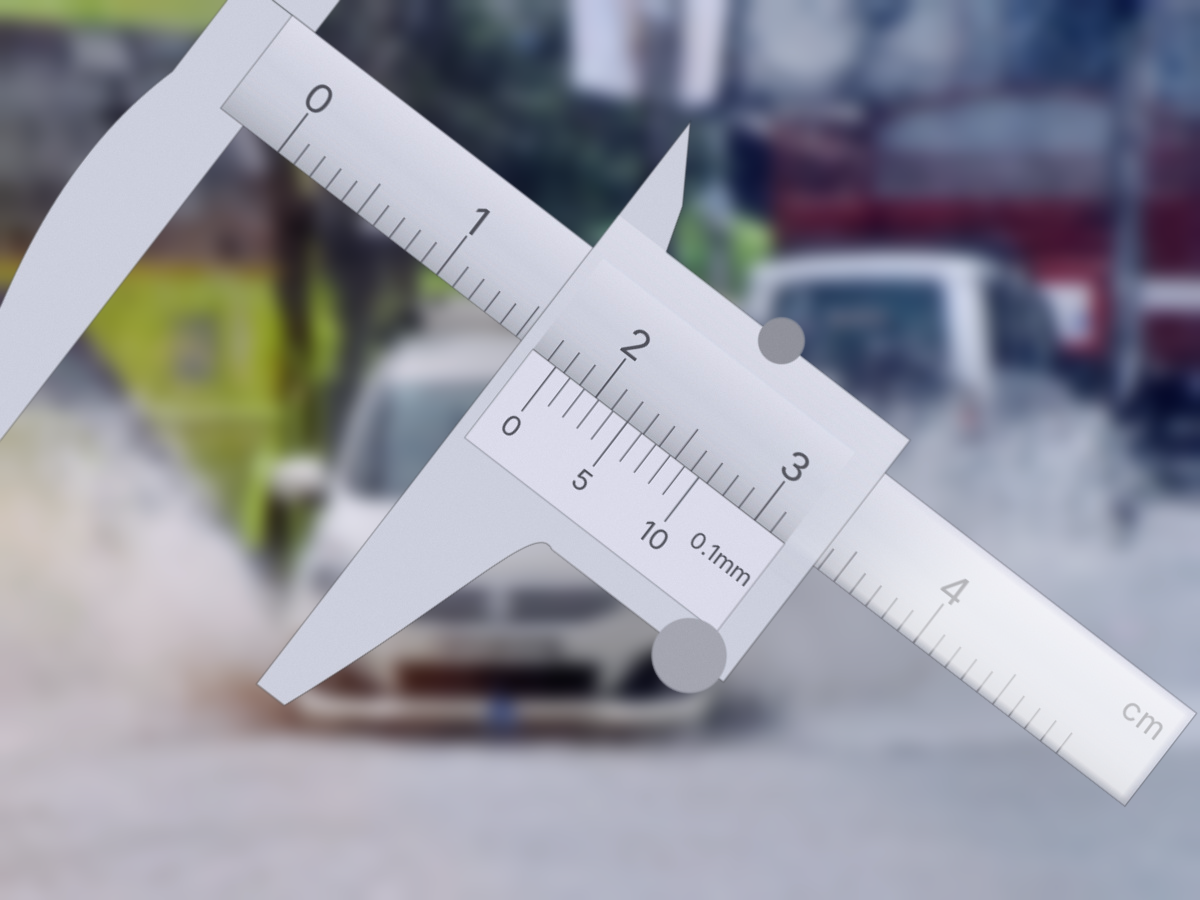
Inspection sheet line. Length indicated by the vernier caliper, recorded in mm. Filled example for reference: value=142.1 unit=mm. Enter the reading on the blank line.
value=17.5 unit=mm
